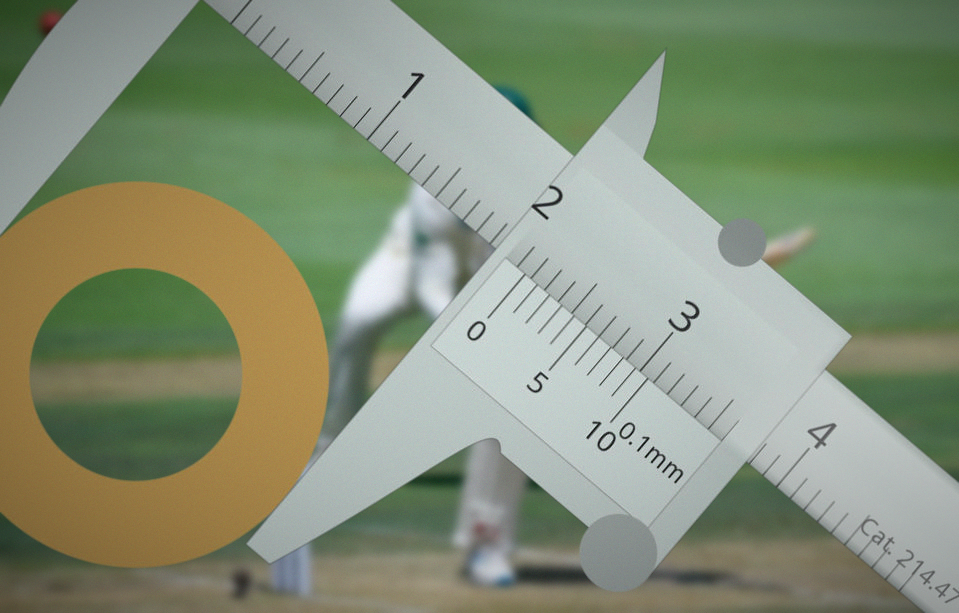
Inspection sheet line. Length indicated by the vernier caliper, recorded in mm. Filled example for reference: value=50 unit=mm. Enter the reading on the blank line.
value=21.6 unit=mm
